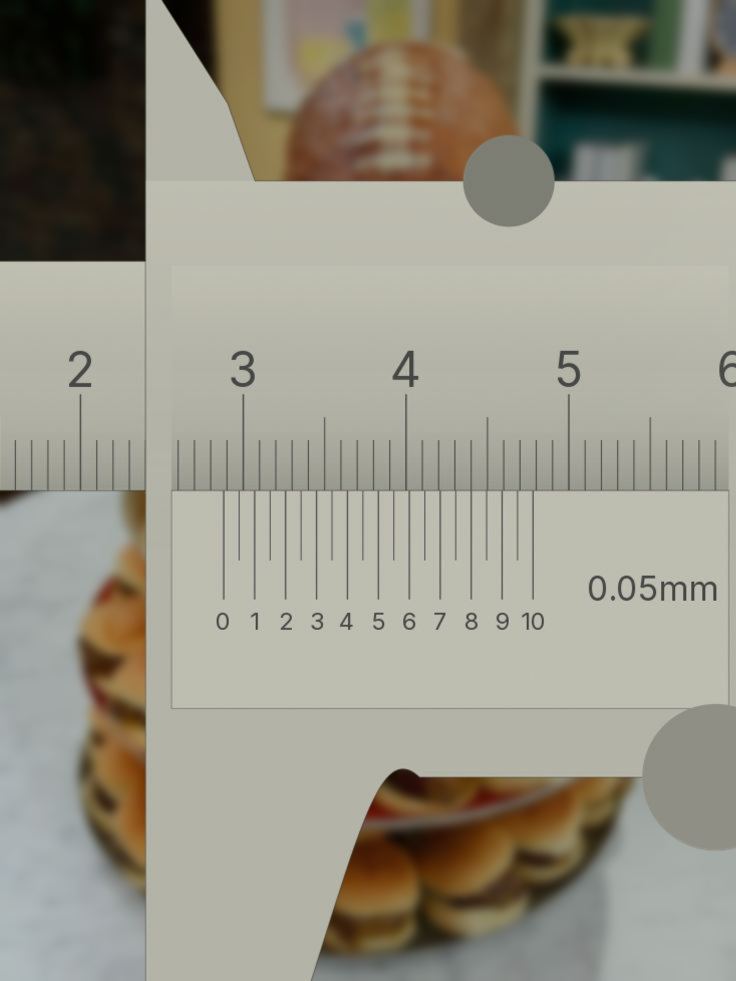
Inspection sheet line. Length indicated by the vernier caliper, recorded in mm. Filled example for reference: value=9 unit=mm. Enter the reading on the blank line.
value=28.8 unit=mm
